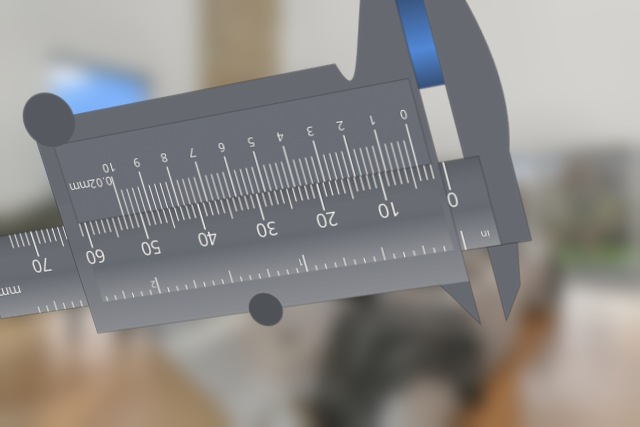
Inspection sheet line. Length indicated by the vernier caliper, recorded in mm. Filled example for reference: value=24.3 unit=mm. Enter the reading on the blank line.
value=4.0 unit=mm
